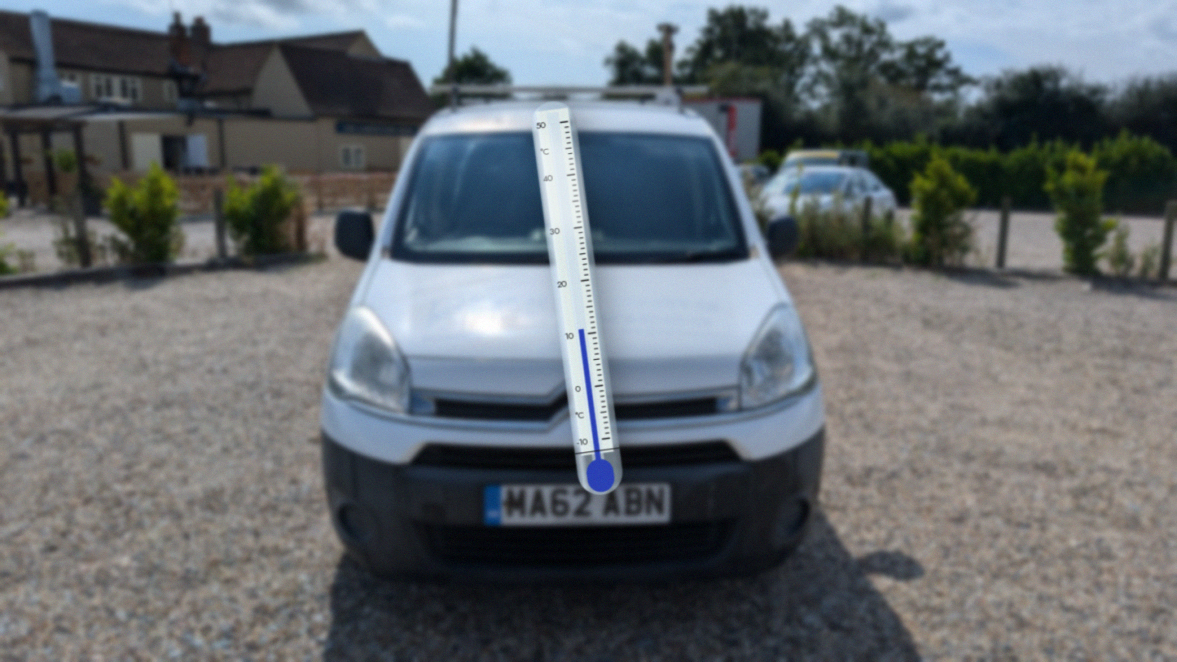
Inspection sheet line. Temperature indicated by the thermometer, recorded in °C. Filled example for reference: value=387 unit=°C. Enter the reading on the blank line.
value=11 unit=°C
